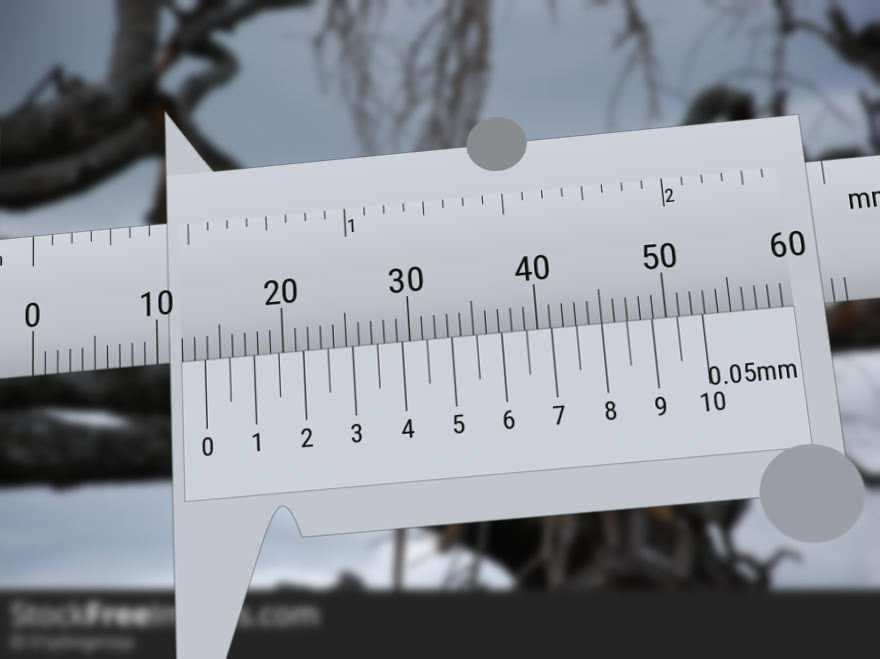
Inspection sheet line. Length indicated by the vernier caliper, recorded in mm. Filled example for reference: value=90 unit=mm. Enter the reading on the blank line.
value=13.8 unit=mm
